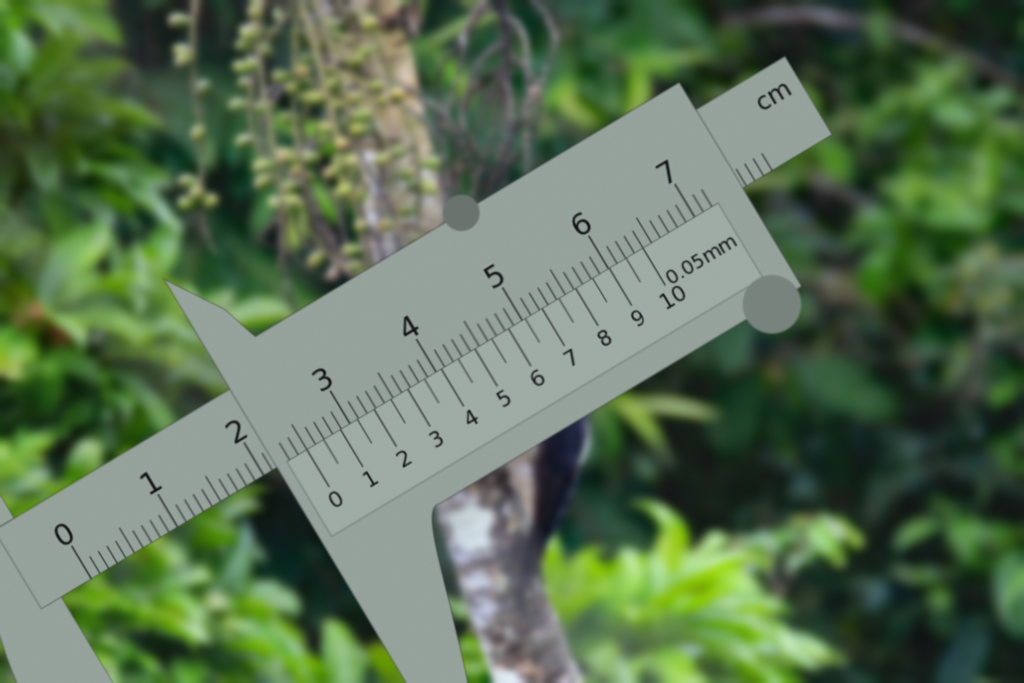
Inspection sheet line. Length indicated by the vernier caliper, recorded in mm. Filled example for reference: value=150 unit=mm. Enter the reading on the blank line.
value=25.0 unit=mm
